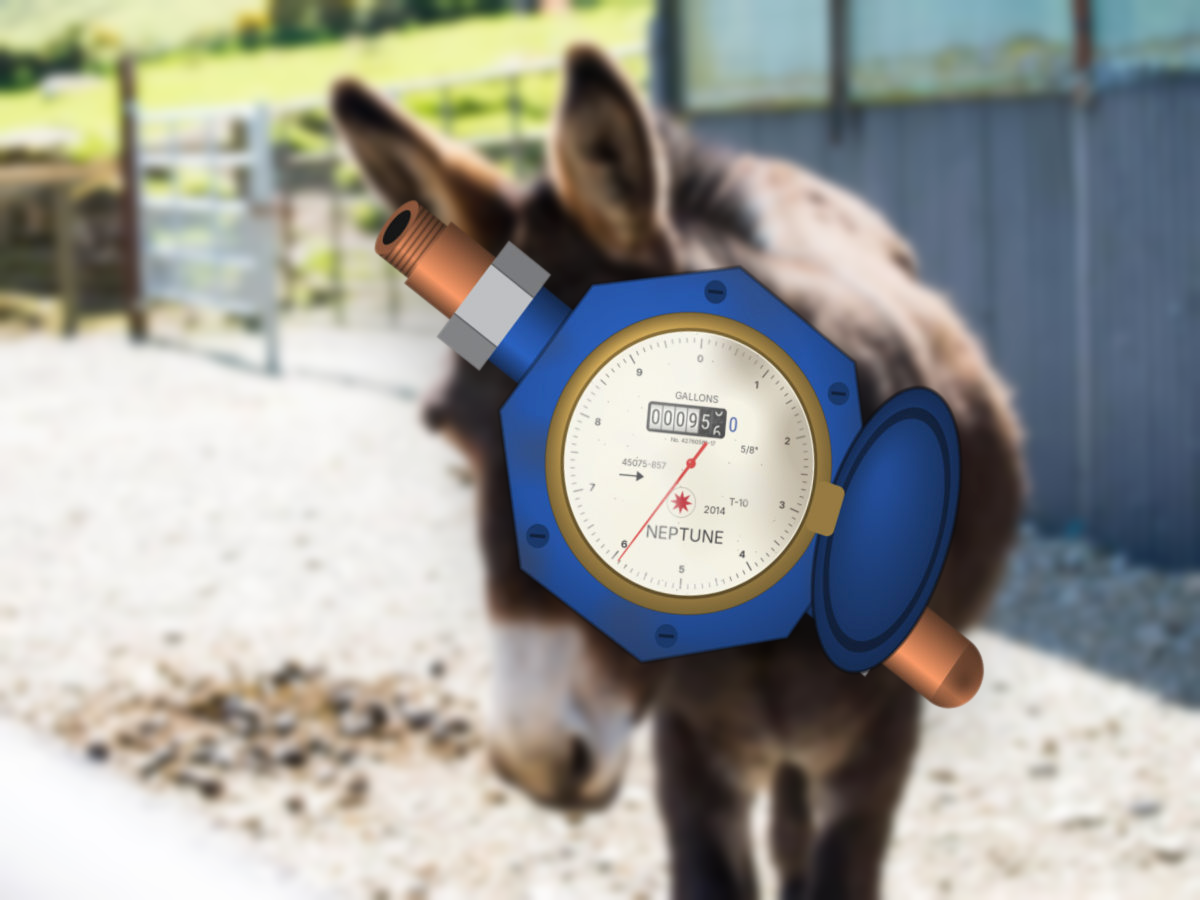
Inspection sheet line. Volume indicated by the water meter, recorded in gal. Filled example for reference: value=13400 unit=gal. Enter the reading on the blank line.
value=9555.9 unit=gal
